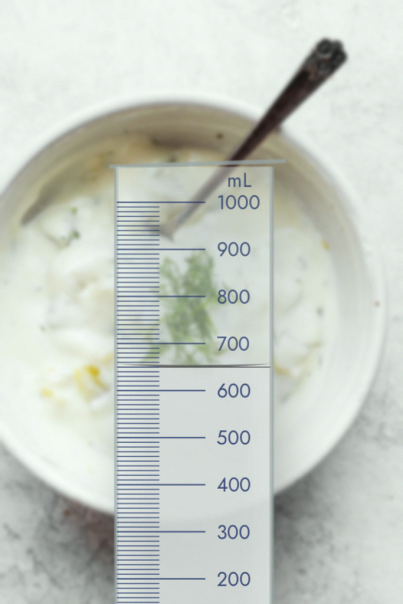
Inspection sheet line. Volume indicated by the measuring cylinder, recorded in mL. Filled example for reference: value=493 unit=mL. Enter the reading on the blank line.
value=650 unit=mL
